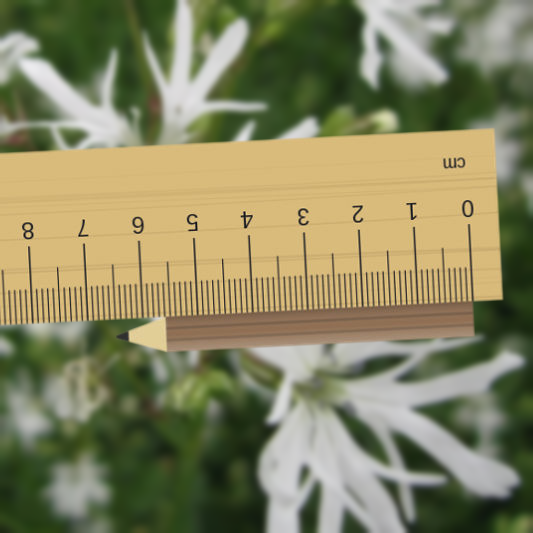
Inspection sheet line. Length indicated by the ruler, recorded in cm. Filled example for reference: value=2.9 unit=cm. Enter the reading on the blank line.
value=6.5 unit=cm
